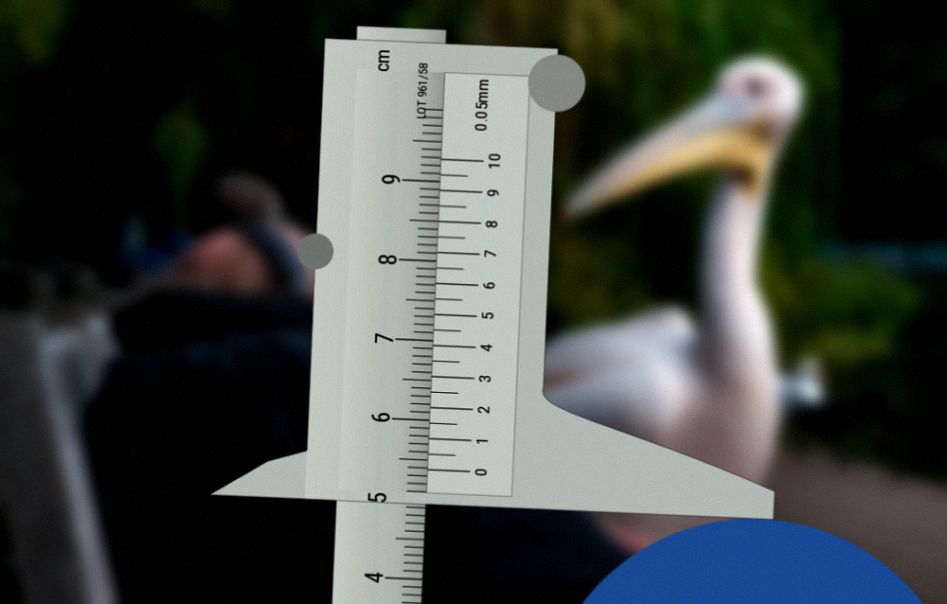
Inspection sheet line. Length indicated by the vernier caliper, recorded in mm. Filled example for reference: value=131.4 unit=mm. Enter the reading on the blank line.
value=53.8 unit=mm
